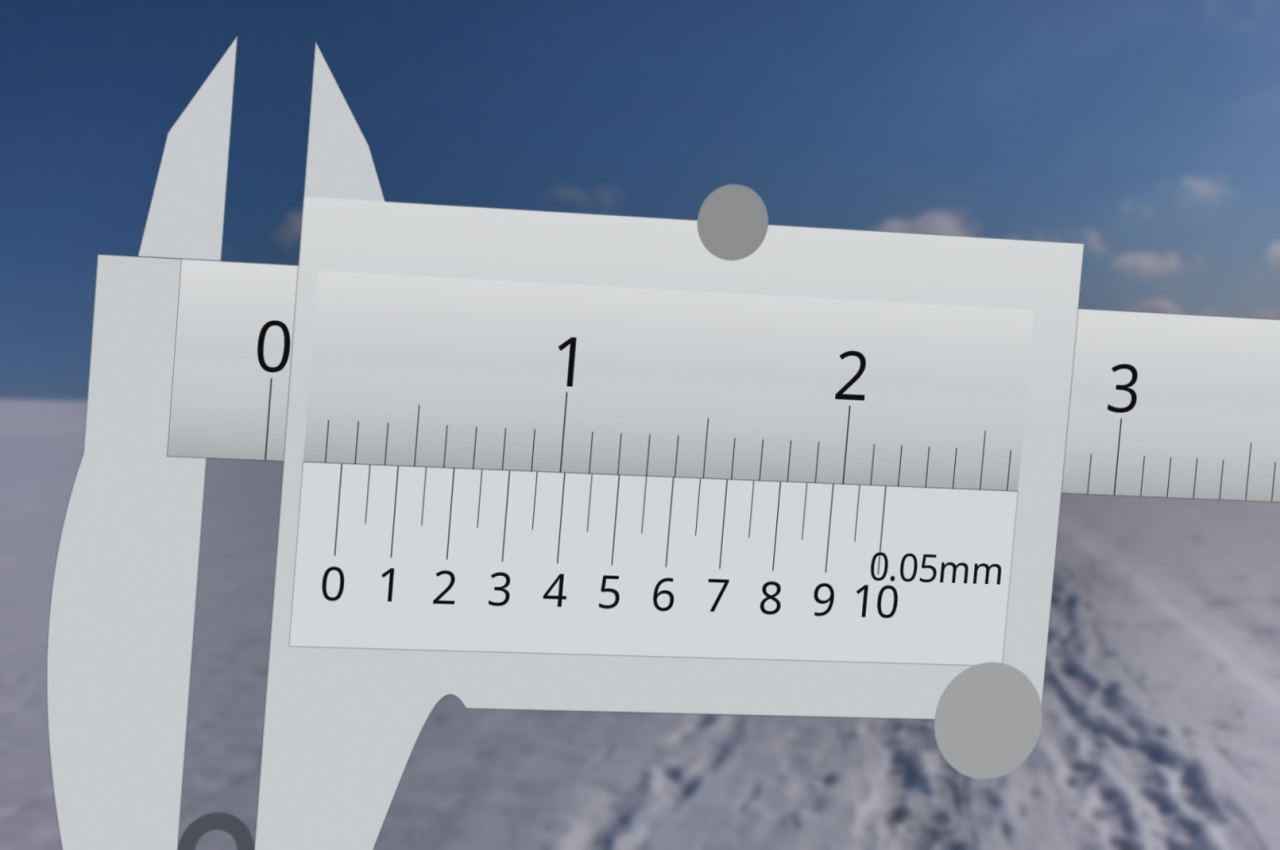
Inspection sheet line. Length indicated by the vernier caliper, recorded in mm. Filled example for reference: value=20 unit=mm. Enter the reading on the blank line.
value=2.55 unit=mm
